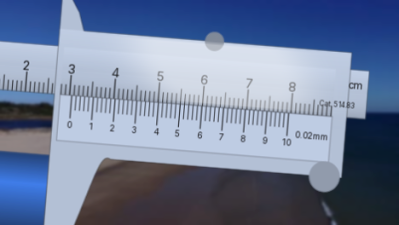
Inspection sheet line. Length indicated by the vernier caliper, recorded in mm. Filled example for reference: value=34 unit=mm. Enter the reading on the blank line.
value=30.5 unit=mm
